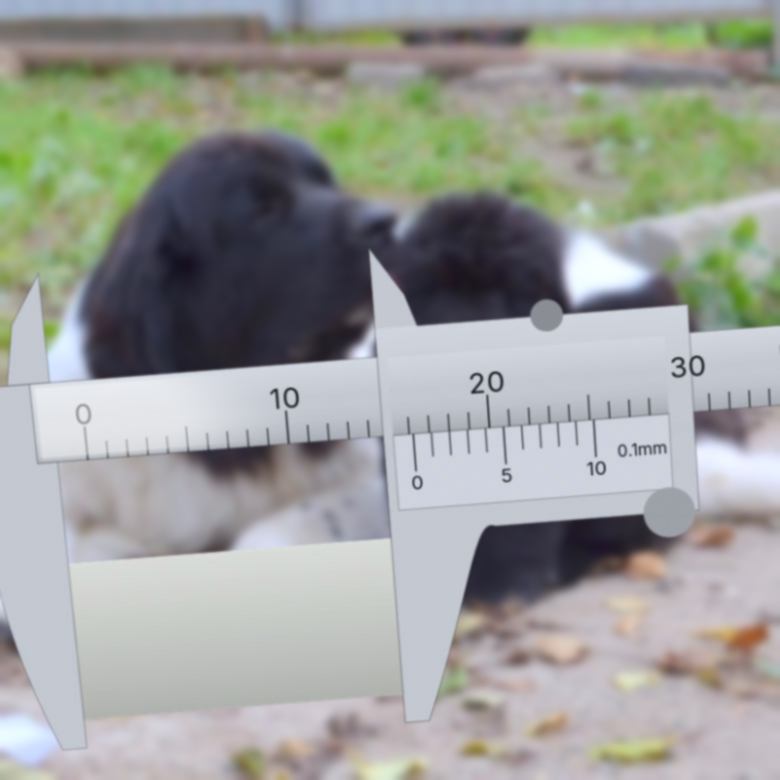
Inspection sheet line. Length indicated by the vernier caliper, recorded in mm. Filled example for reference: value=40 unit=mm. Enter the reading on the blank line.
value=16.2 unit=mm
